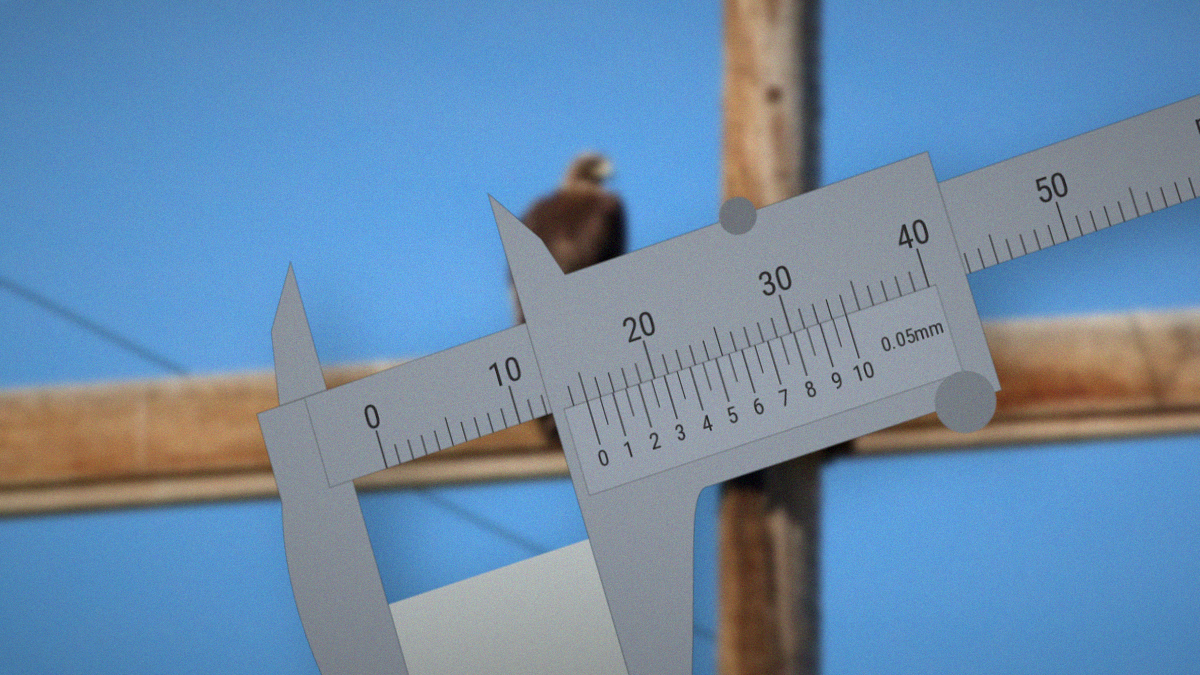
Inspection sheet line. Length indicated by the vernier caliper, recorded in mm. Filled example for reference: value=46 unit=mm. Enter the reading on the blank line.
value=15.0 unit=mm
